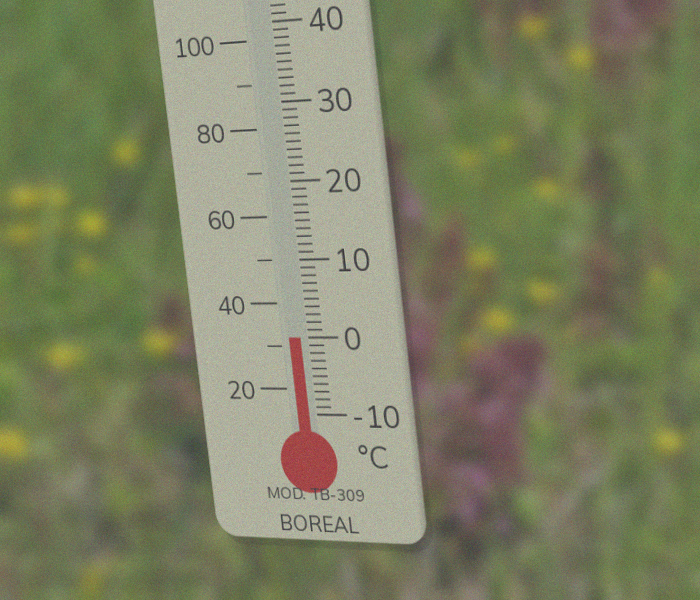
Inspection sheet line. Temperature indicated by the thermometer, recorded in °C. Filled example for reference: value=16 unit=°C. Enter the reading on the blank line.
value=0 unit=°C
